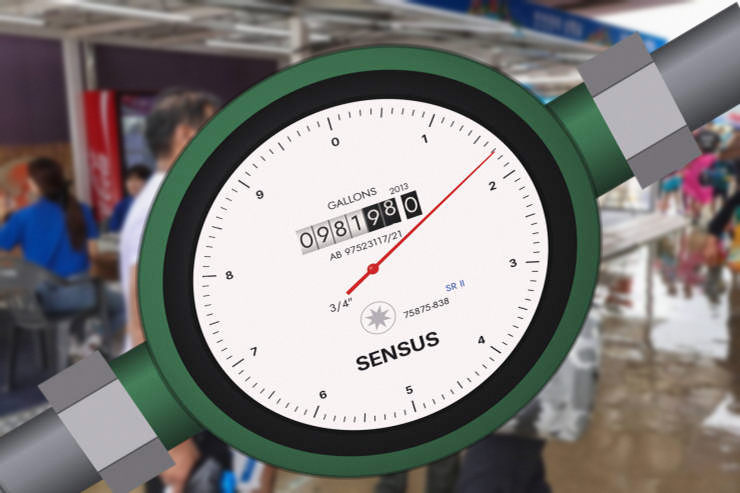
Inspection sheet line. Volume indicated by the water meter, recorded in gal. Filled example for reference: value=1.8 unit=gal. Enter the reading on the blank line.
value=981981.7 unit=gal
